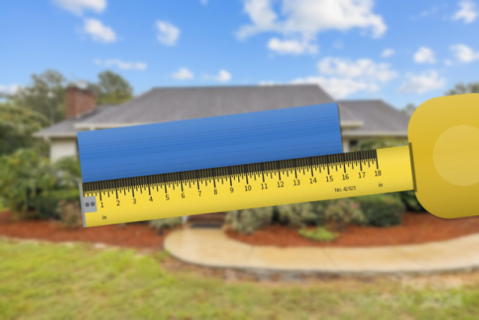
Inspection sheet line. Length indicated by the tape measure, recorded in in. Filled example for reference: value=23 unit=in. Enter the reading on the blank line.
value=16 unit=in
